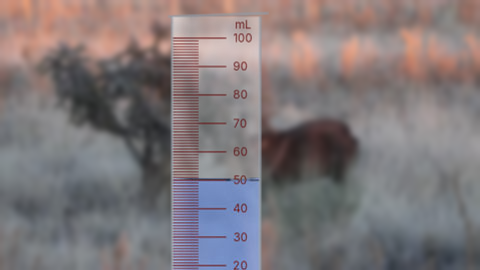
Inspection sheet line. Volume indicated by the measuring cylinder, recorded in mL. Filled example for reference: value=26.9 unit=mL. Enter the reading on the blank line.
value=50 unit=mL
